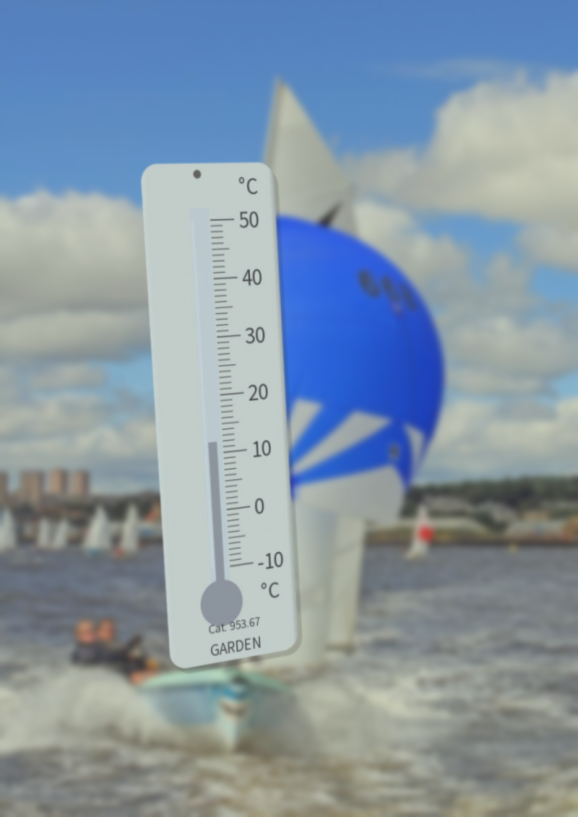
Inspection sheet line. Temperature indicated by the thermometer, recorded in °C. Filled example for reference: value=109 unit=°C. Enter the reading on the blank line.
value=12 unit=°C
